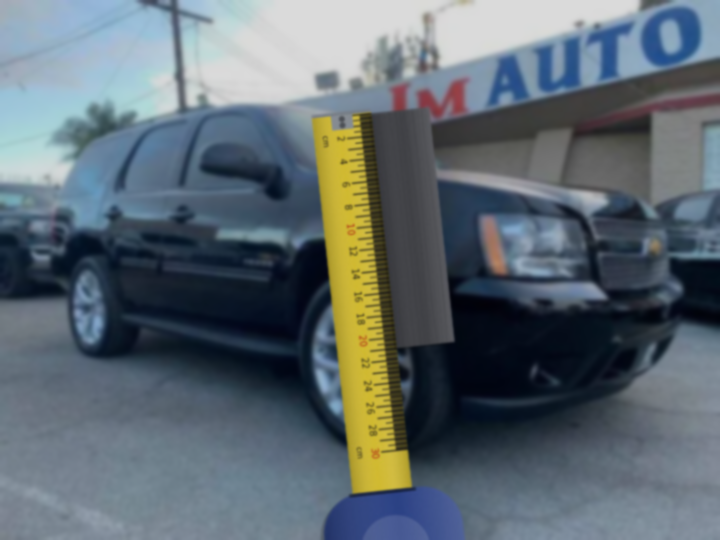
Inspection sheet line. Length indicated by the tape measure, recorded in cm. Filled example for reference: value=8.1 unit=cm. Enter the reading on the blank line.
value=21 unit=cm
